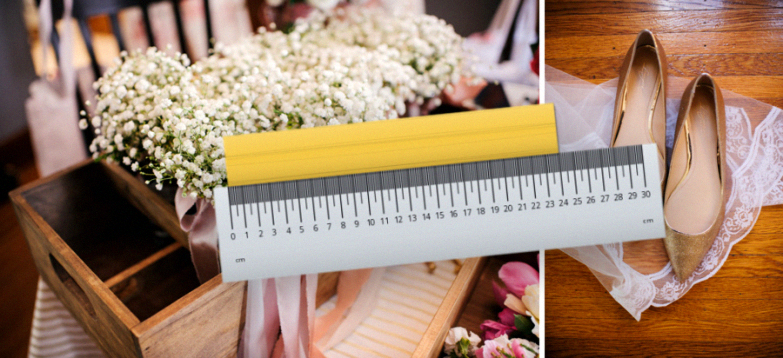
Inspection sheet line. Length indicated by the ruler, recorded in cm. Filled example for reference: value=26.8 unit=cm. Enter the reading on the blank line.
value=24 unit=cm
